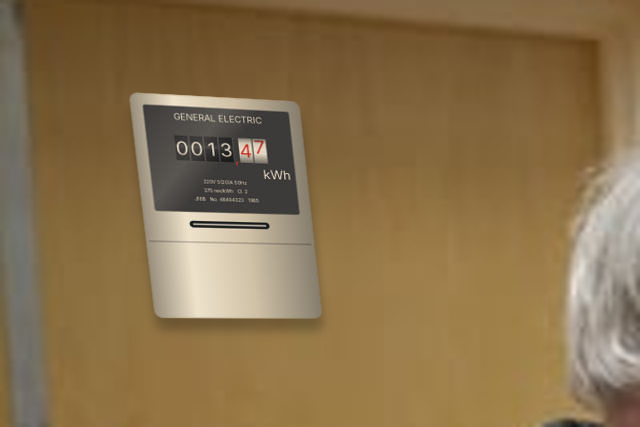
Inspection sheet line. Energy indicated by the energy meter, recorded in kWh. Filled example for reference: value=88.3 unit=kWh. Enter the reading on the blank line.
value=13.47 unit=kWh
